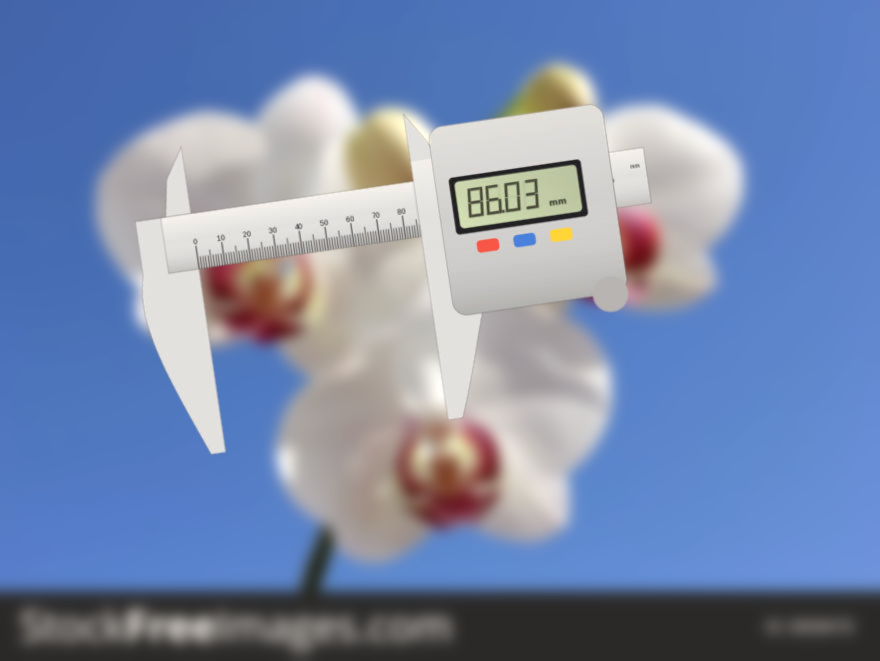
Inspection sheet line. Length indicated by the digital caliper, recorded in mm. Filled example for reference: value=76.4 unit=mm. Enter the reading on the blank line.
value=86.03 unit=mm
